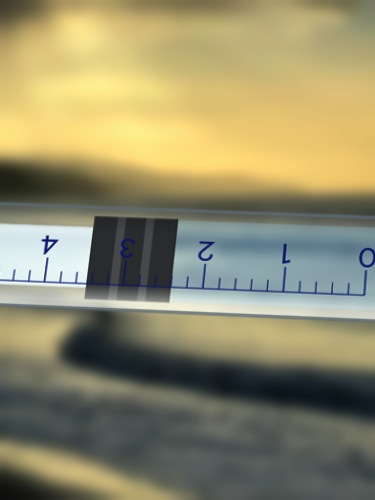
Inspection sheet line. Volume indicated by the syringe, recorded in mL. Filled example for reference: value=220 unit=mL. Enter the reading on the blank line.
value=2.4 unit=mL
